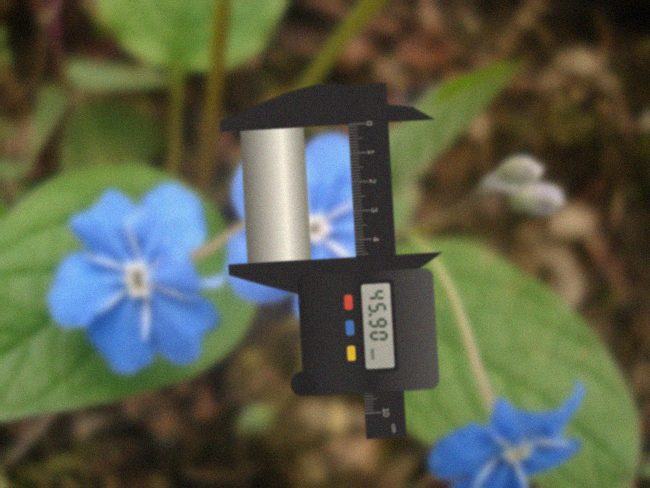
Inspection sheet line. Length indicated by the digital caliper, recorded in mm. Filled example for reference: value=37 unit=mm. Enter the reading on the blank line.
value=45.90 unit=mm
